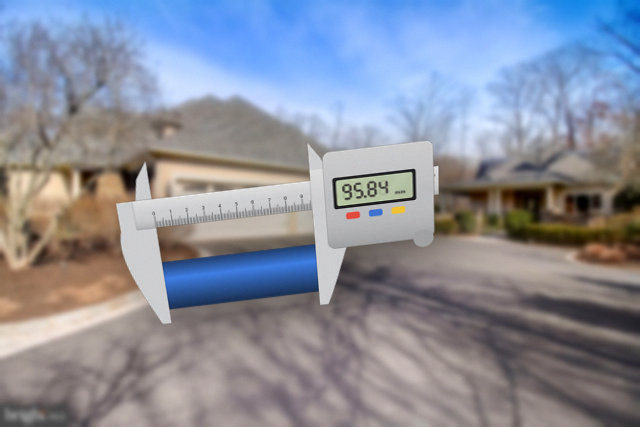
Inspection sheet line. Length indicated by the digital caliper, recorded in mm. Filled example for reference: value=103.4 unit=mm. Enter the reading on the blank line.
value=95.84 unit=mm
